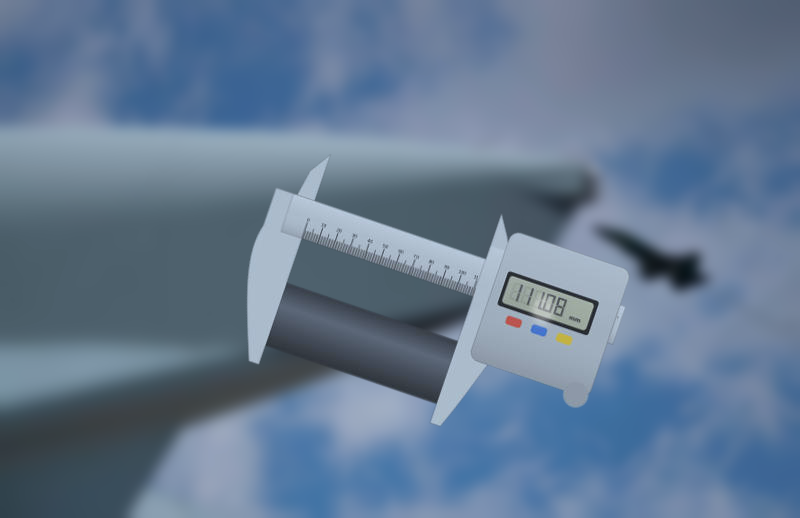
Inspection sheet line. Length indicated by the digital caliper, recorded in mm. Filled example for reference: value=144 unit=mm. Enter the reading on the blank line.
value=111.08 unit=mm
